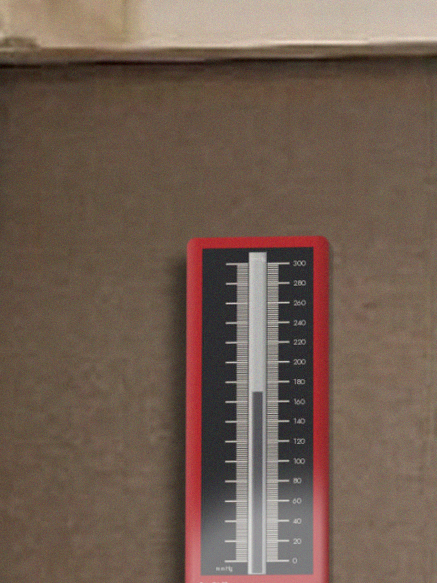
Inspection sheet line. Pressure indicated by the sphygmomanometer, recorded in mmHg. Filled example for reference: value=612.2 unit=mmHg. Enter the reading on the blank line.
value=170 unit=mmHg
